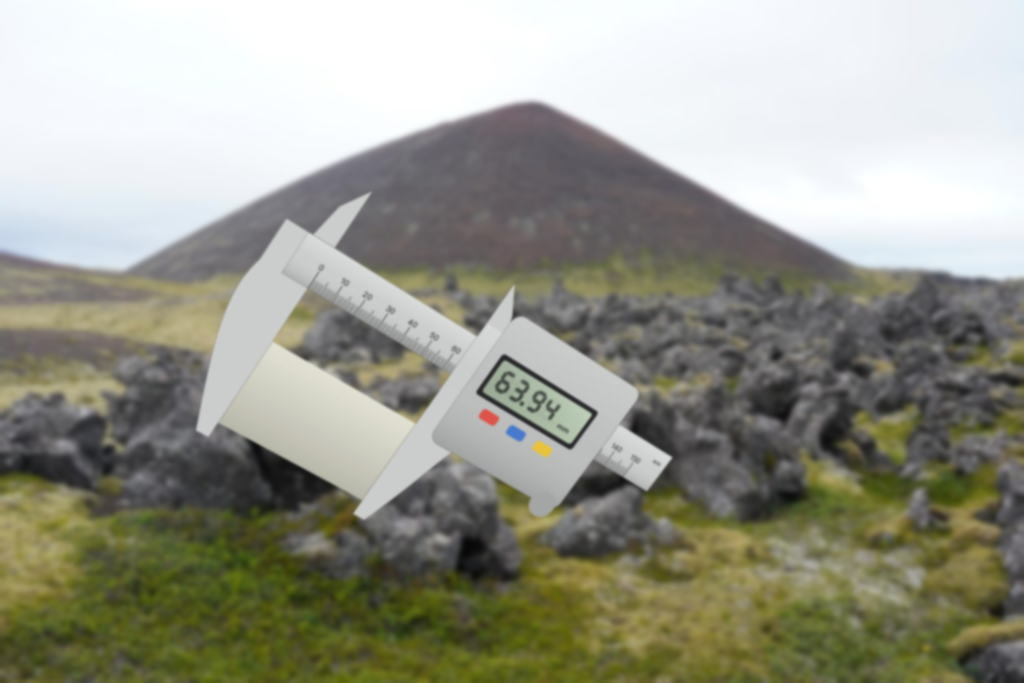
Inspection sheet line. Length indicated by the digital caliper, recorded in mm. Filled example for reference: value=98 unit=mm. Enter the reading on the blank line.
value=63.94 unit=mm
